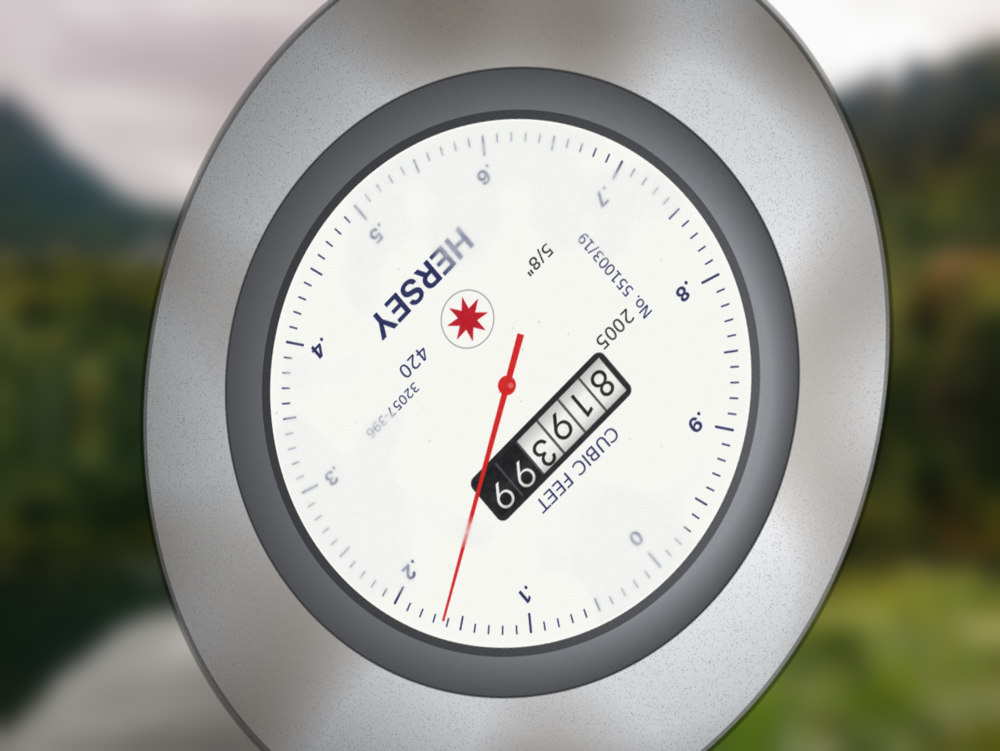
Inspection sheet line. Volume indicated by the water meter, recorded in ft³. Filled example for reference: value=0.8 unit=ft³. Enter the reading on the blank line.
value=819399.16 unit=ft³
